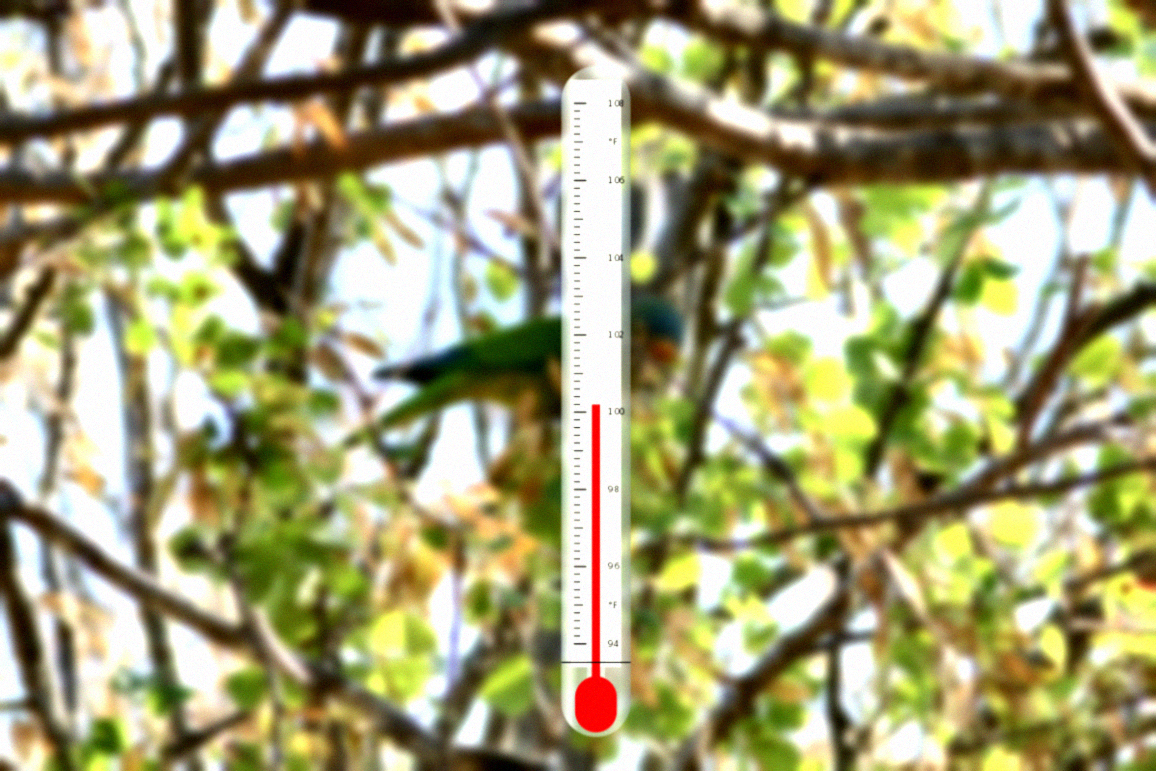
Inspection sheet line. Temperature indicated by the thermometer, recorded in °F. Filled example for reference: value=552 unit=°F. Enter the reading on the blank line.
value=100.2 unit=°F
